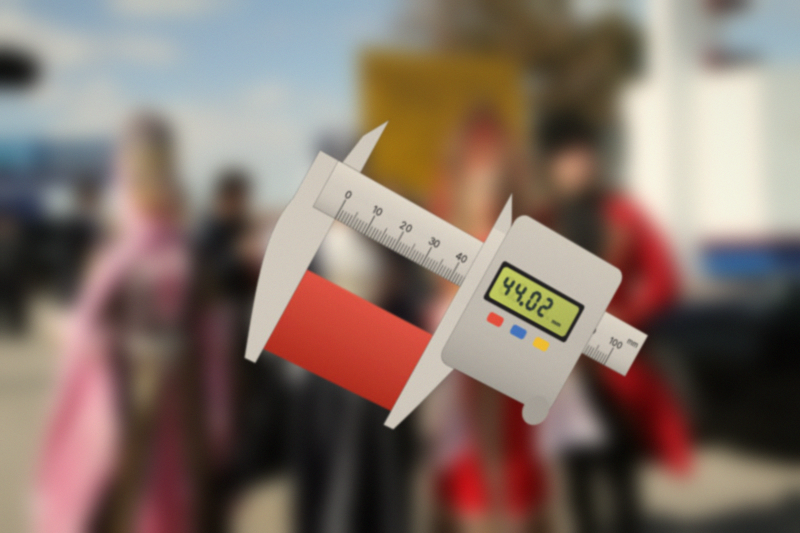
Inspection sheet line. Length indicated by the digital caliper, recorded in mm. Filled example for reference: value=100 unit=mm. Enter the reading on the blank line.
value=44.02 unit=mm
